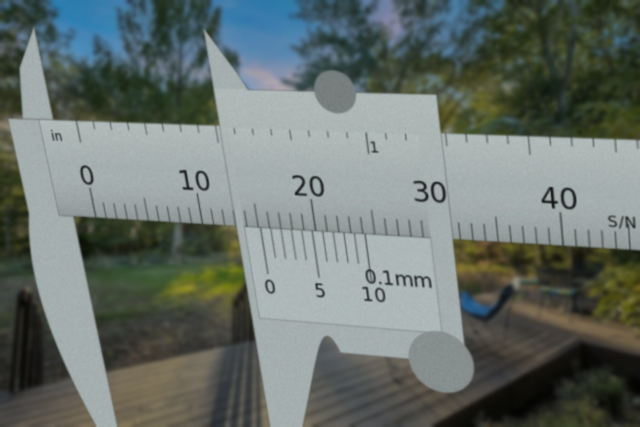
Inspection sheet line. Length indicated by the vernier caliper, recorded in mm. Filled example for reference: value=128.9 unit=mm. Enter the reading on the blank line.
value=15.2 unit=mm
